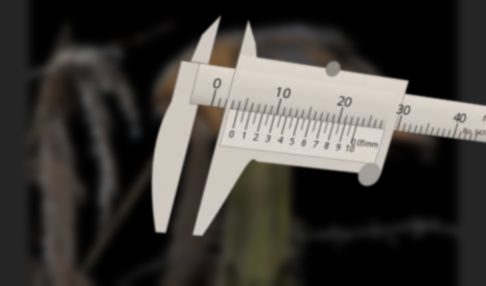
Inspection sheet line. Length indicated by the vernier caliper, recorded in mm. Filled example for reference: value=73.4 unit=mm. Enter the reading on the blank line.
value=4.0 unit=mm
